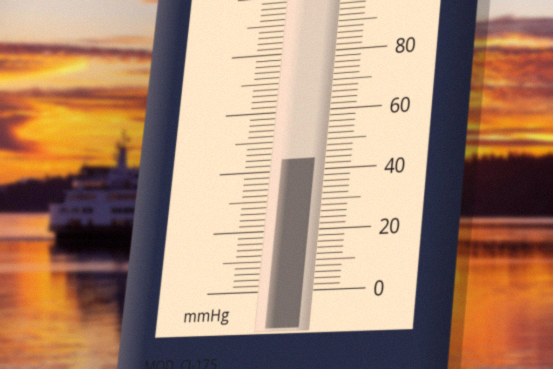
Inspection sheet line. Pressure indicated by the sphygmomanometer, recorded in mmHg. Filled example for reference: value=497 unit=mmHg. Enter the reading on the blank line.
value=44 unit=mmHg
